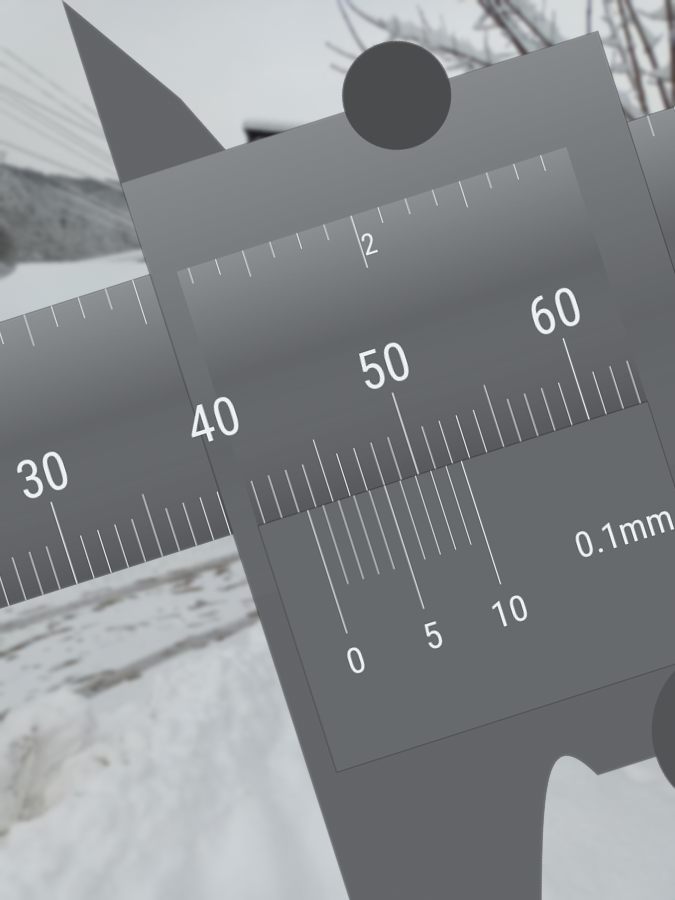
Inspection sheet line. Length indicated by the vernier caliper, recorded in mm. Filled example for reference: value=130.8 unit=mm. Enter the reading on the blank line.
value=43.5 unit=mm
